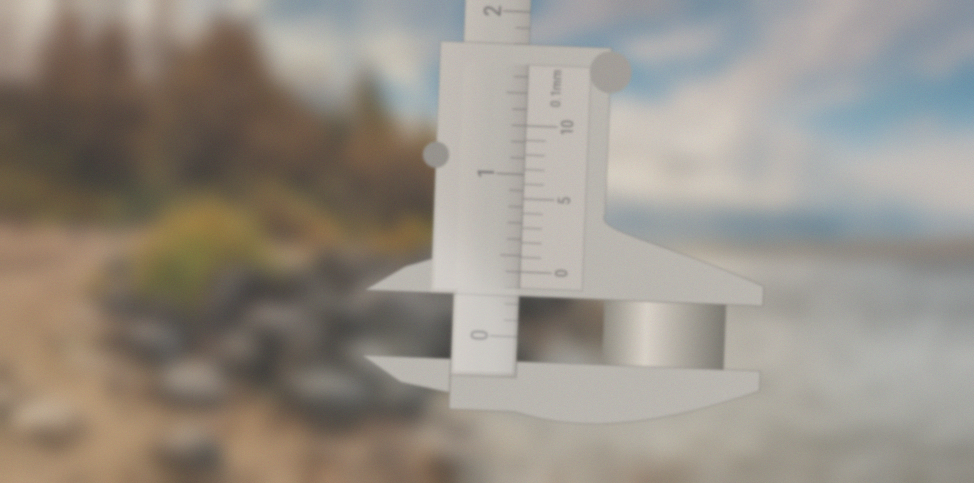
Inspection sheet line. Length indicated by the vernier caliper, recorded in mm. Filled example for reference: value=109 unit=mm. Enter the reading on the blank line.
value=4.0 unit=mm
